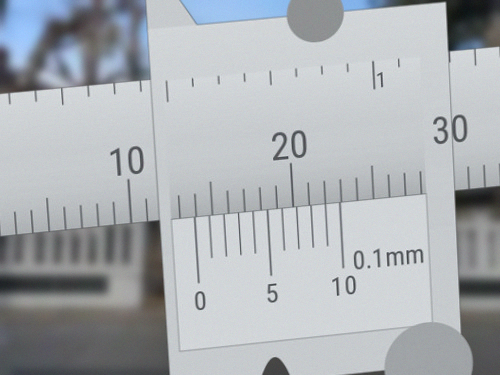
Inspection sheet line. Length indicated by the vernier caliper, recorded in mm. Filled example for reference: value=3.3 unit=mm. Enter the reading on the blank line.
value=13.9 unit=mm
